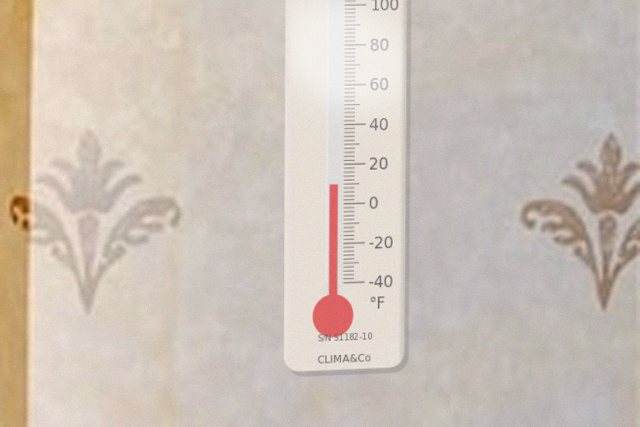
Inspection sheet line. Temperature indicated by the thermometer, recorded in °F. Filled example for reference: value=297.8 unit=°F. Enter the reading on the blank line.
value=10 unit=°F
